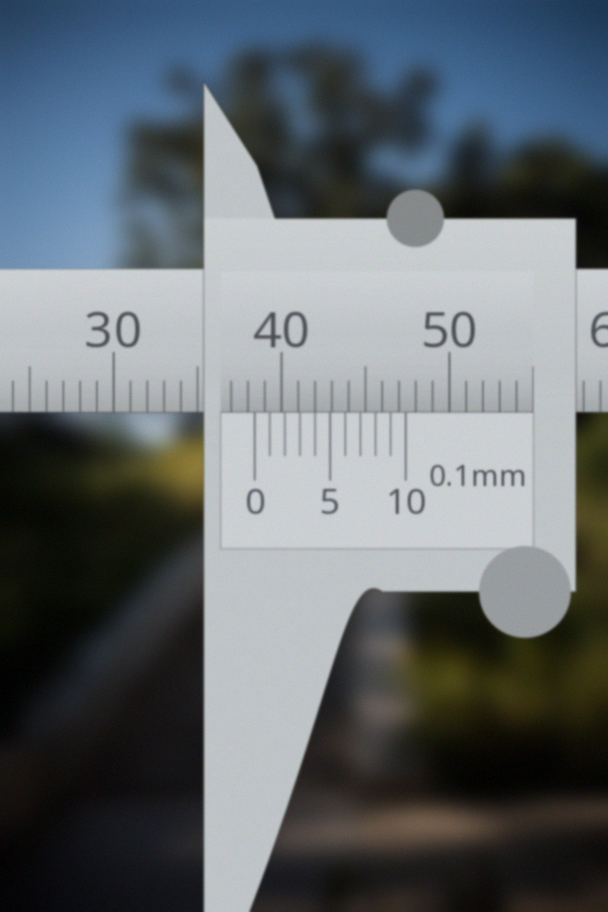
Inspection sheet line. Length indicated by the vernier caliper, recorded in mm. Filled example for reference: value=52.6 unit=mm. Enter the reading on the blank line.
value=38.4 unit=mm
